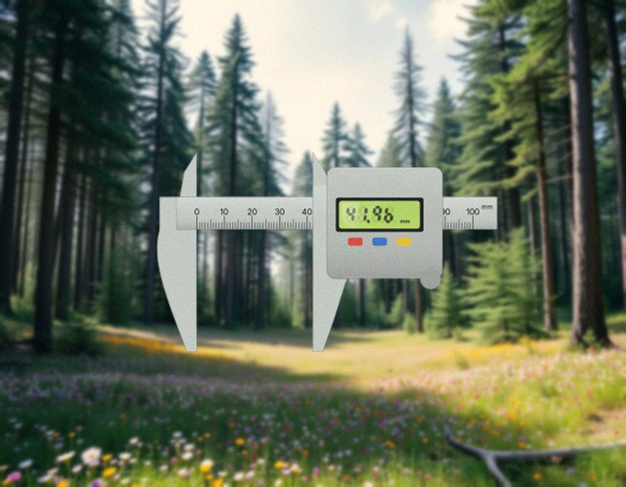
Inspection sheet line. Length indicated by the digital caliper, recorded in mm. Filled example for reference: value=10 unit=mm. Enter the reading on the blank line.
value=41.96 unit=mm
